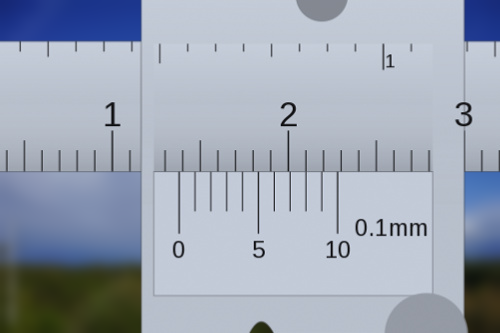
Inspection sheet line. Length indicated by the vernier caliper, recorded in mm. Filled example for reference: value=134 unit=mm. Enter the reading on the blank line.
value=13.8 unit=mm
